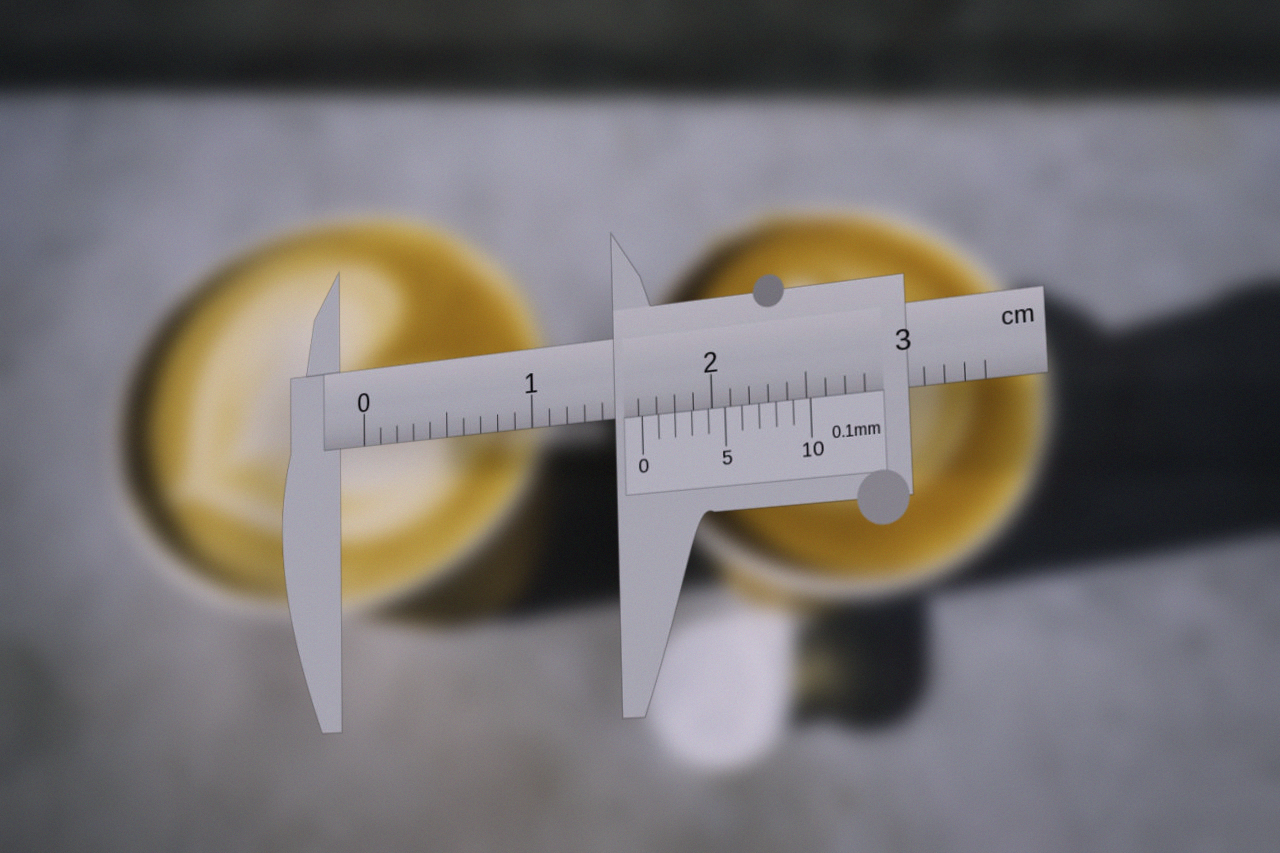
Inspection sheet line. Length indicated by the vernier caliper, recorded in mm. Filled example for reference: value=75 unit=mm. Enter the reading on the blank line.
value=16.2 unit=mm
